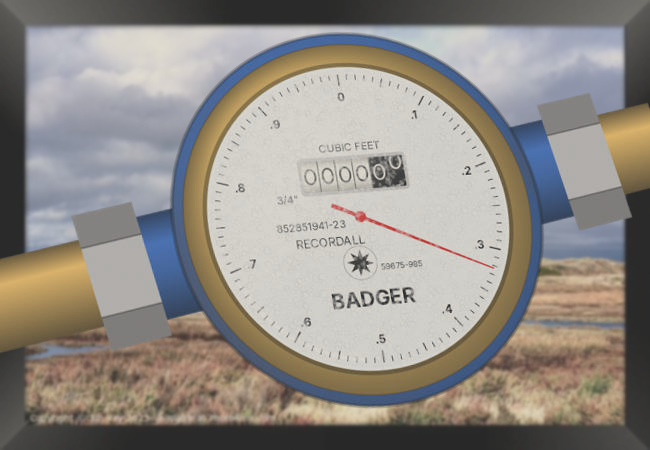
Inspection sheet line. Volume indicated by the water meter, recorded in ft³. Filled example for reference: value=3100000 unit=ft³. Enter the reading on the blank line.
value=0.32 unit=ft³
